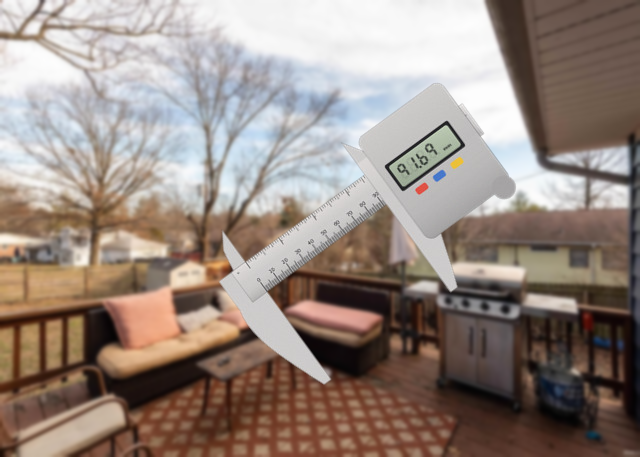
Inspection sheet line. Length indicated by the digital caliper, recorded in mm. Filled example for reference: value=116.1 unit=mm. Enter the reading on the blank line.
value=91.69 unit=mm
